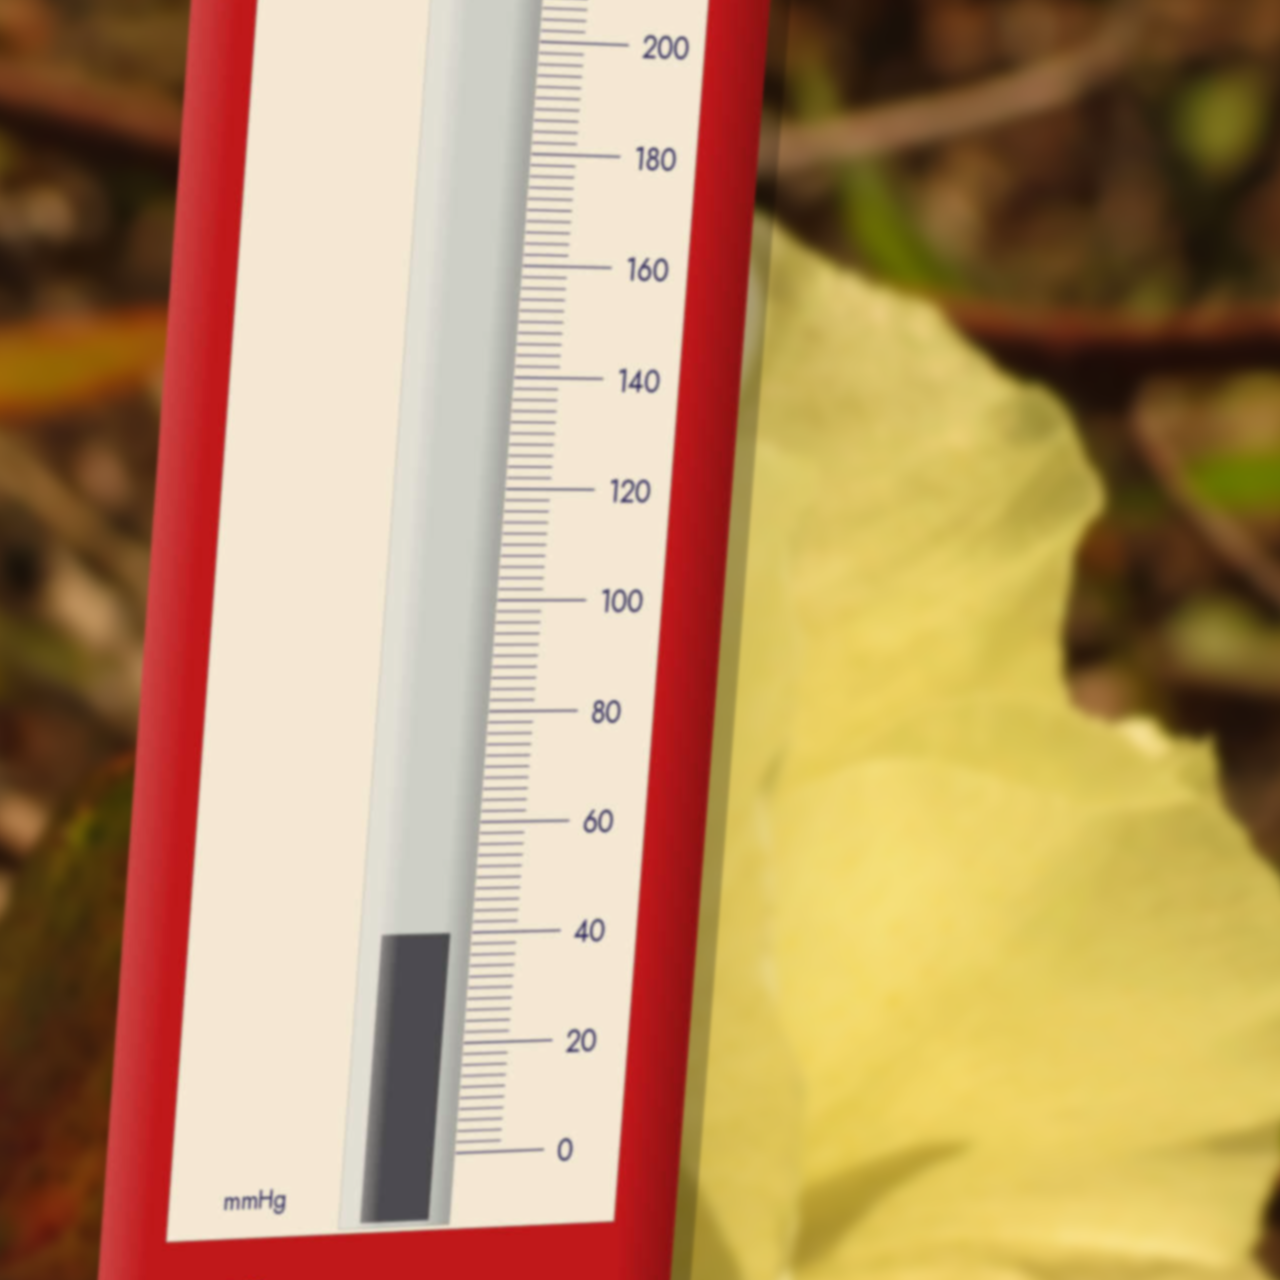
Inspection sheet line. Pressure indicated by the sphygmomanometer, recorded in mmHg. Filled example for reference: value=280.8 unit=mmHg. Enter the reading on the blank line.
value=40 unit=mmHg
